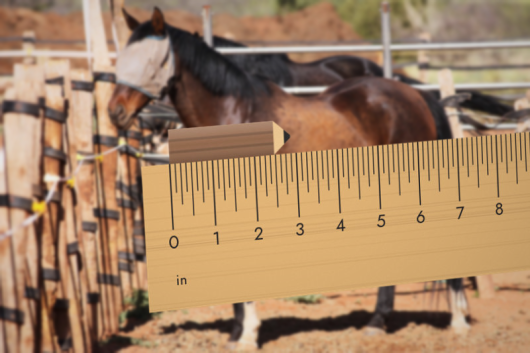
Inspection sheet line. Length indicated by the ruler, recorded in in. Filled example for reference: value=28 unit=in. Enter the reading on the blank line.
value=2.875 unit=in
